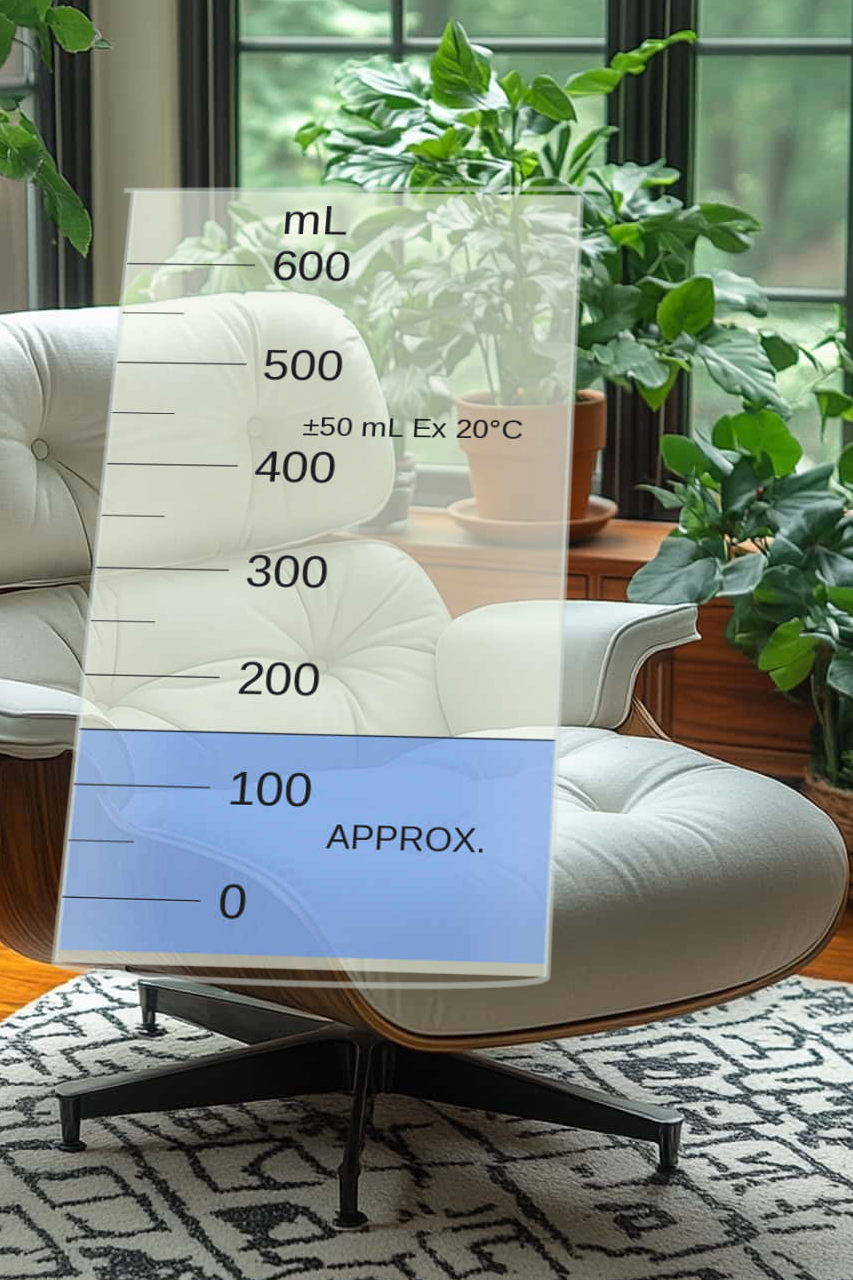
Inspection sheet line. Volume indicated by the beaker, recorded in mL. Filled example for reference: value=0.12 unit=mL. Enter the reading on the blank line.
value=150 unit=mL
